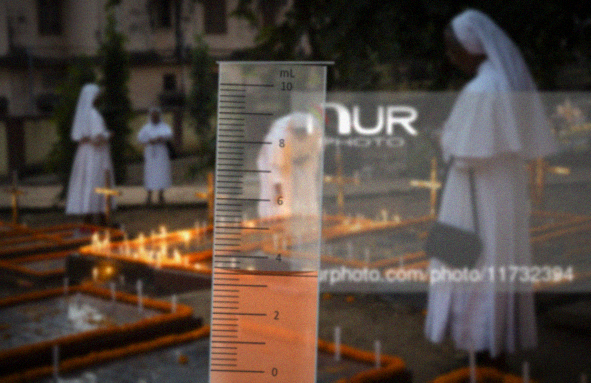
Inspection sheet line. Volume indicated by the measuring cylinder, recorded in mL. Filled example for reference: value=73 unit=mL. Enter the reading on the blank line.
value=3.4 unit=mL
